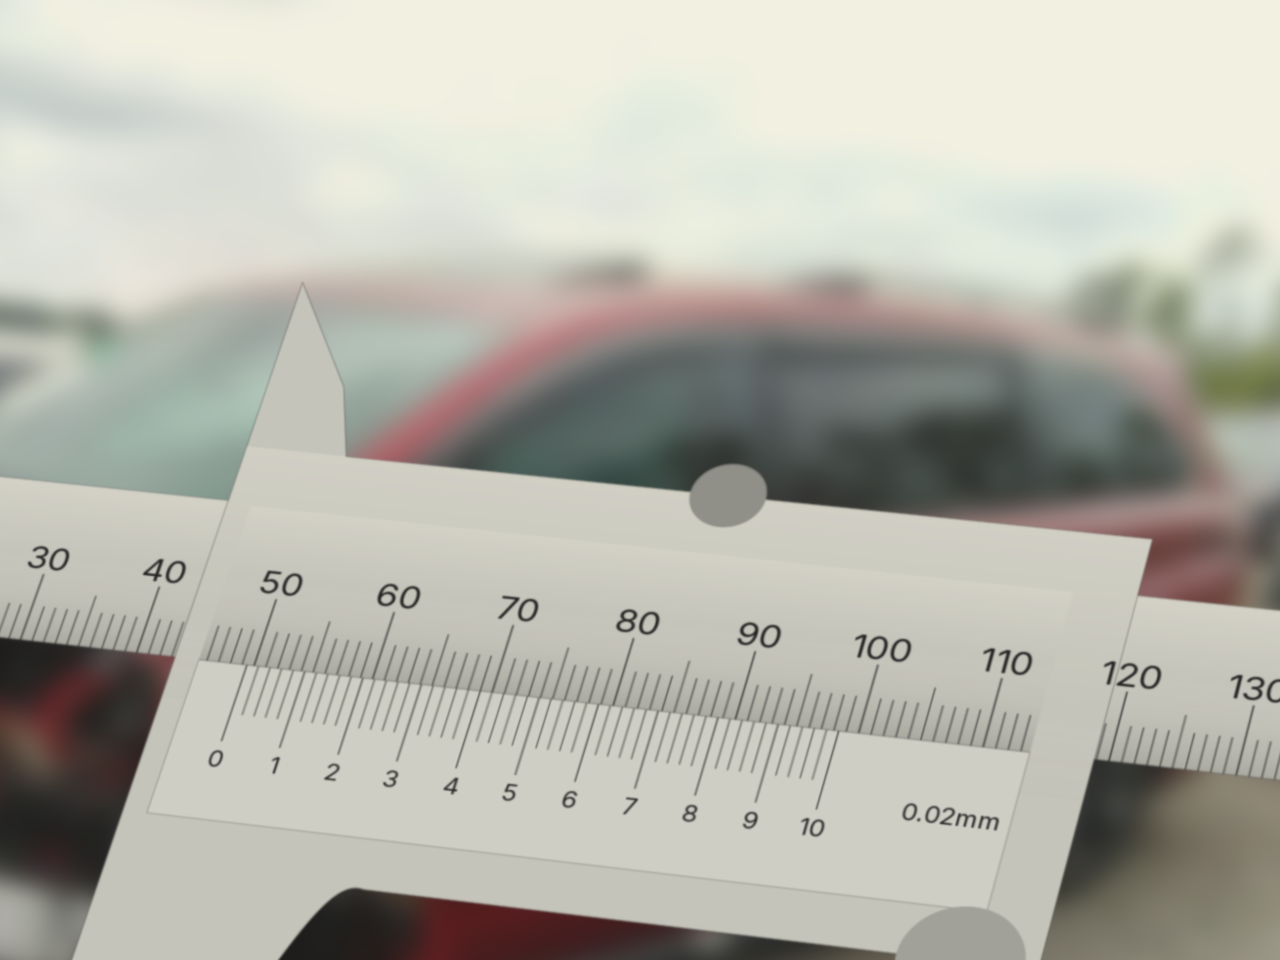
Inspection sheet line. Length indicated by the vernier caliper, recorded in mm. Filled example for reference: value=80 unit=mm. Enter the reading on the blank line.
value=49.4 unit=mm
